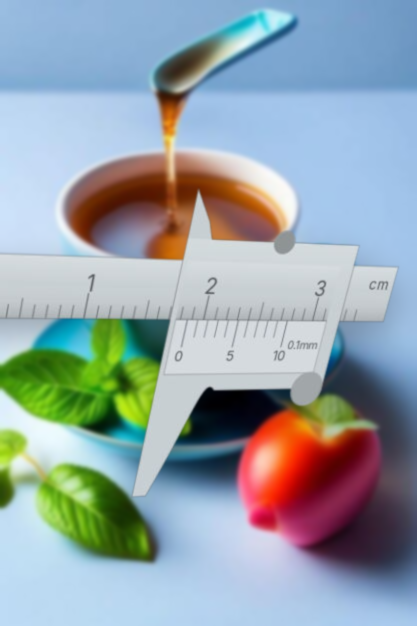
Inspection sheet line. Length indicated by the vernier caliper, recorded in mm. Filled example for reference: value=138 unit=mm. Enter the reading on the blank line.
value=18.6 unit=mm
